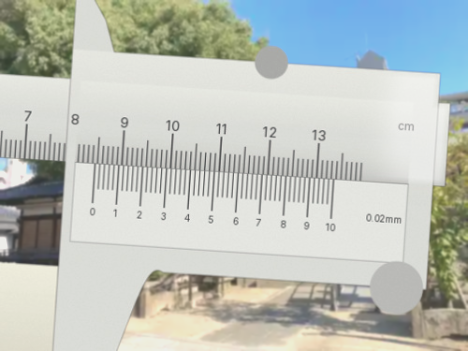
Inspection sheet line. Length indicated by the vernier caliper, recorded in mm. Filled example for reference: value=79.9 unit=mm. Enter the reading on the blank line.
value=84.5 unit=mm
